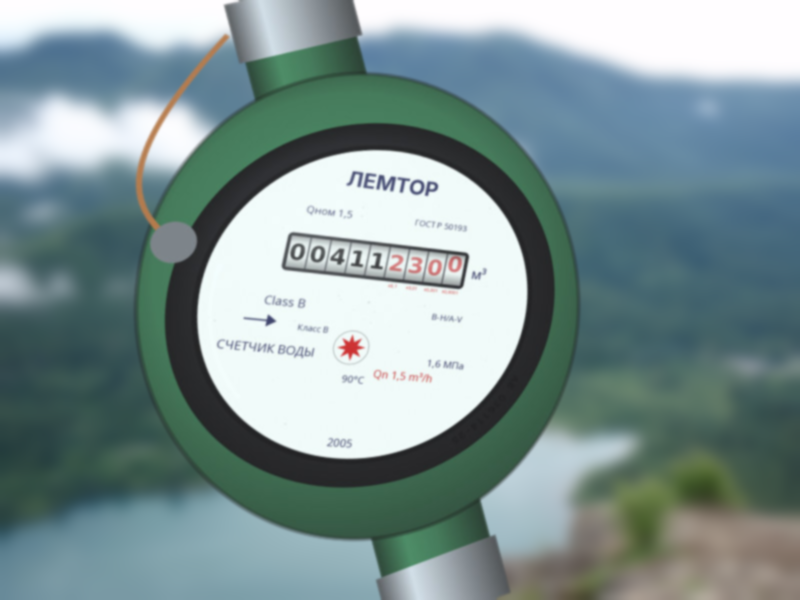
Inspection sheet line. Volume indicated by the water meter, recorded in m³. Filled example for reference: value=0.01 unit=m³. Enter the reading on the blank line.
value=411.2300 unit=m³
